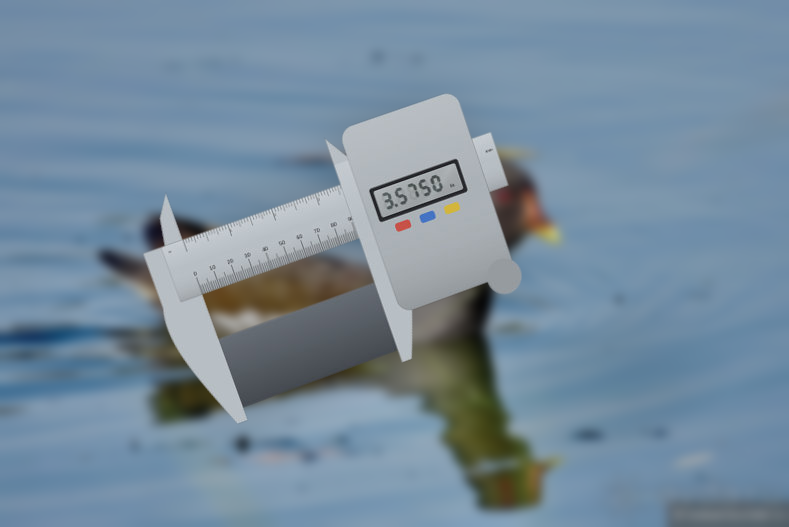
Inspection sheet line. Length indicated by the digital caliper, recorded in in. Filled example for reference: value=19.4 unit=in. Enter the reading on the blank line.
value=3.5750 unit=in
